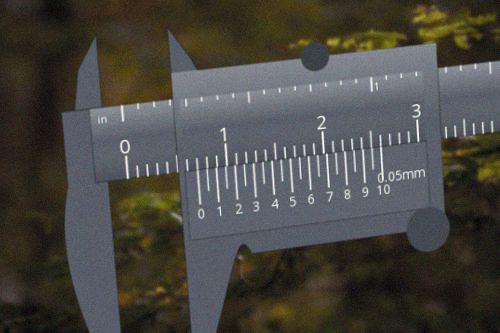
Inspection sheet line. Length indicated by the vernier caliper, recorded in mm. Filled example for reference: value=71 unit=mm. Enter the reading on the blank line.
value=7.0 unit=mm
